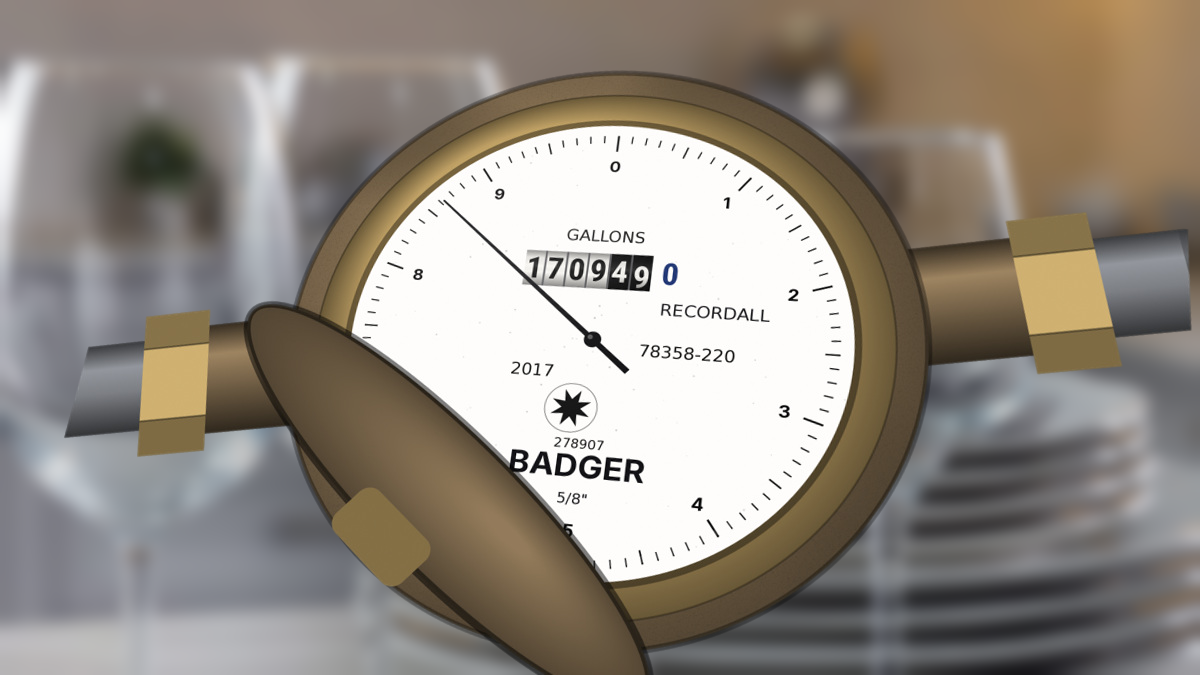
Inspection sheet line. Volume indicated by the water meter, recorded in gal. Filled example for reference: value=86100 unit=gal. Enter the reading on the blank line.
value=1709488.6 unit=gal
